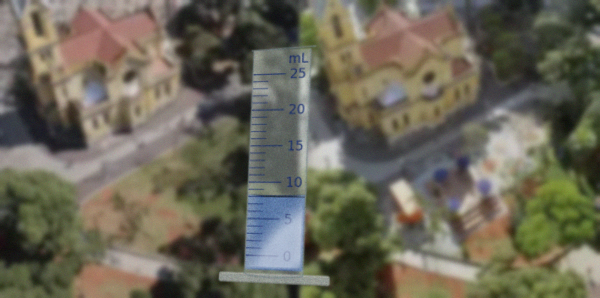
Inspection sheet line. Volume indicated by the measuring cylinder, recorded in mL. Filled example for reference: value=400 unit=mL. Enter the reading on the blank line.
value=8 unit=mL
